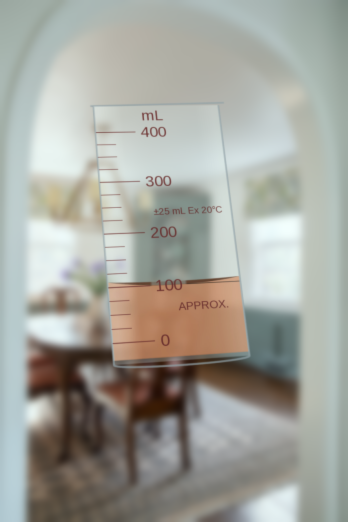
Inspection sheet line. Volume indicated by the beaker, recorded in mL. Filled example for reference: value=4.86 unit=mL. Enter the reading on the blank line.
value=100 unit=mL
